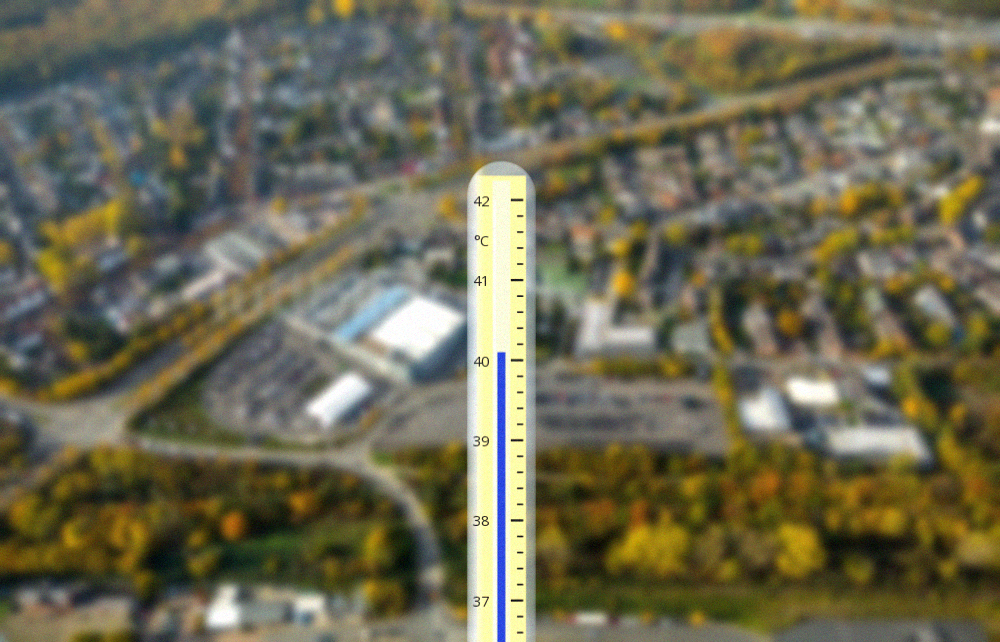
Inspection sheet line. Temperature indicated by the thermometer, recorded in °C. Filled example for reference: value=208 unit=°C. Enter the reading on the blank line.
value=40.1 unit=°C
